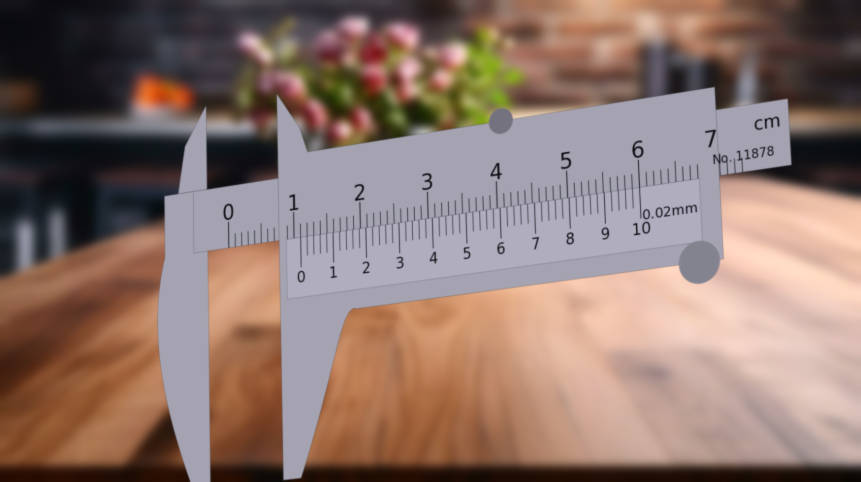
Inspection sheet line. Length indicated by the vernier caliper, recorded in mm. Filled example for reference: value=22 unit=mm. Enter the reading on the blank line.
value=11.0 unit=mm
